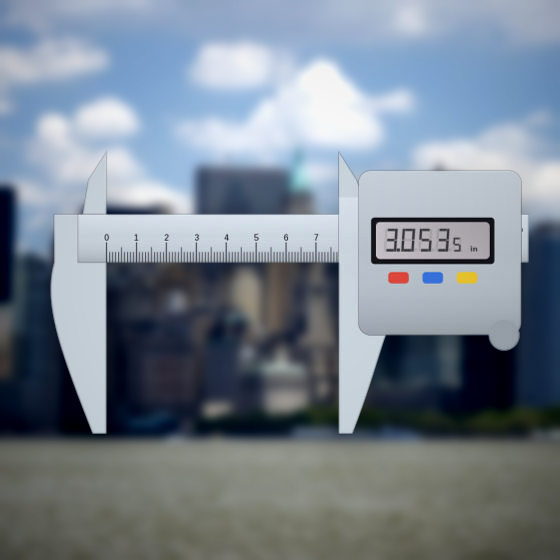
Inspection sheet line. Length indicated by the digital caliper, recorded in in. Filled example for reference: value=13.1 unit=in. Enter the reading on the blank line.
value=3.0535 unit=in
